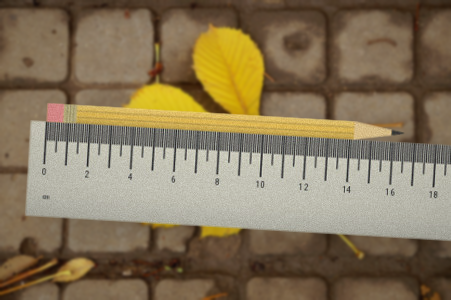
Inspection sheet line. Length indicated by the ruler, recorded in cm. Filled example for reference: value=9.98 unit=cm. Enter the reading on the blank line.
value=16.5 unit=cm
